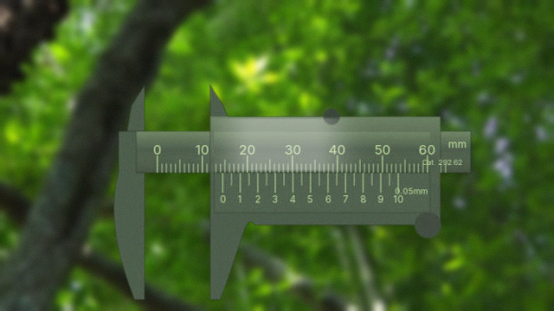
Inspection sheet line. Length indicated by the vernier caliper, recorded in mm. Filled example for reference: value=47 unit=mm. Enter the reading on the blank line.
value=14.5 unit=mm
